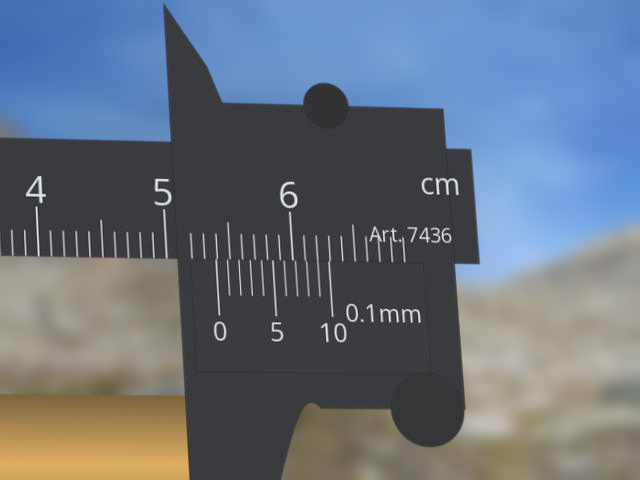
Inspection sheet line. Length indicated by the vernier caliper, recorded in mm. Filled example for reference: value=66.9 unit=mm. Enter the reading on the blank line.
value=53.9 unit=mm
